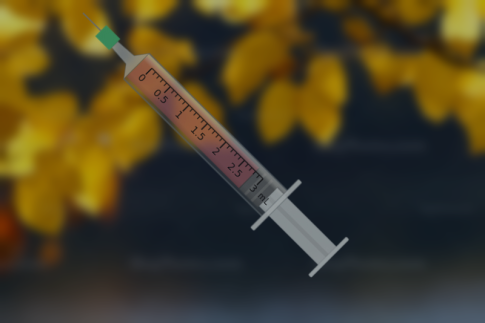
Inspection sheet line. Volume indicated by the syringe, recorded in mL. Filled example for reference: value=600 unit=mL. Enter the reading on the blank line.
value=2.8 unit=mL
